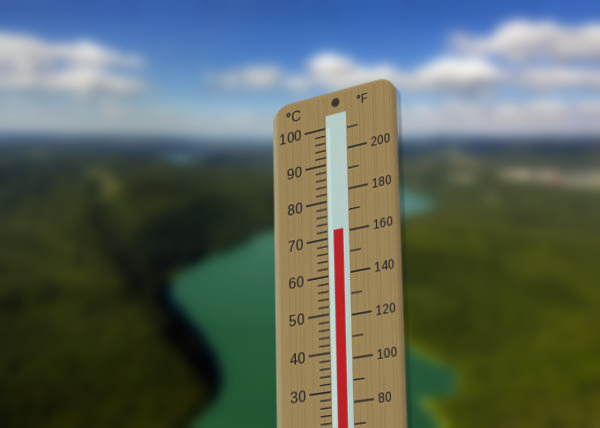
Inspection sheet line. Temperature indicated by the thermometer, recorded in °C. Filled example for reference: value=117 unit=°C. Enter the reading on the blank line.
value=72 unit=°C
